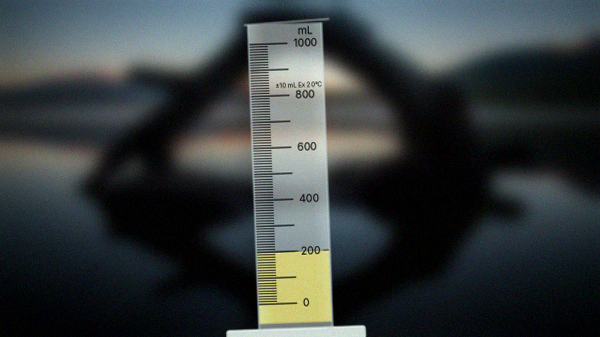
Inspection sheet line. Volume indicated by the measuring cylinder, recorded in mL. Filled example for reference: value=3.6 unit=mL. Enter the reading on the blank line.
value=200 unit=mL
